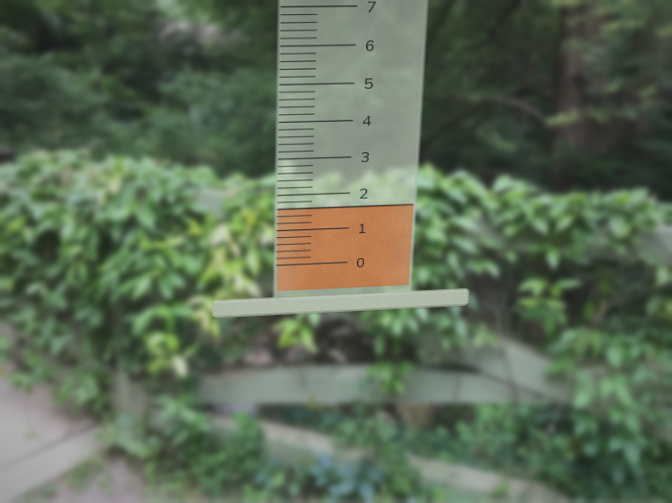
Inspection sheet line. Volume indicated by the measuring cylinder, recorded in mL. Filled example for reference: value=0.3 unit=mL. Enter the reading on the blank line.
value=1.6 unit=mL
